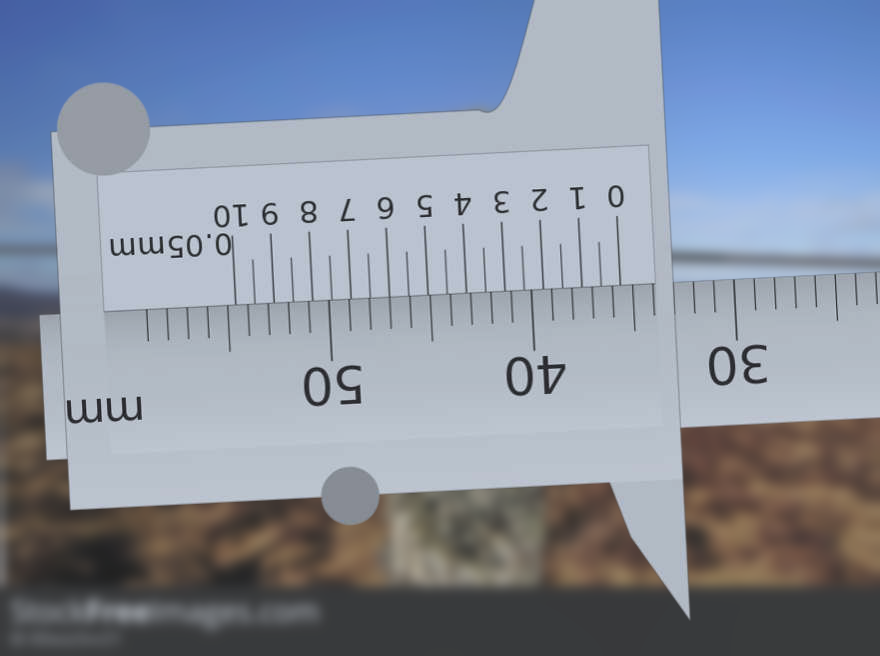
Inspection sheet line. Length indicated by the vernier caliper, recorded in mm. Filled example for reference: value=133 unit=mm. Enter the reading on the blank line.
value=35.6 unit=mm
